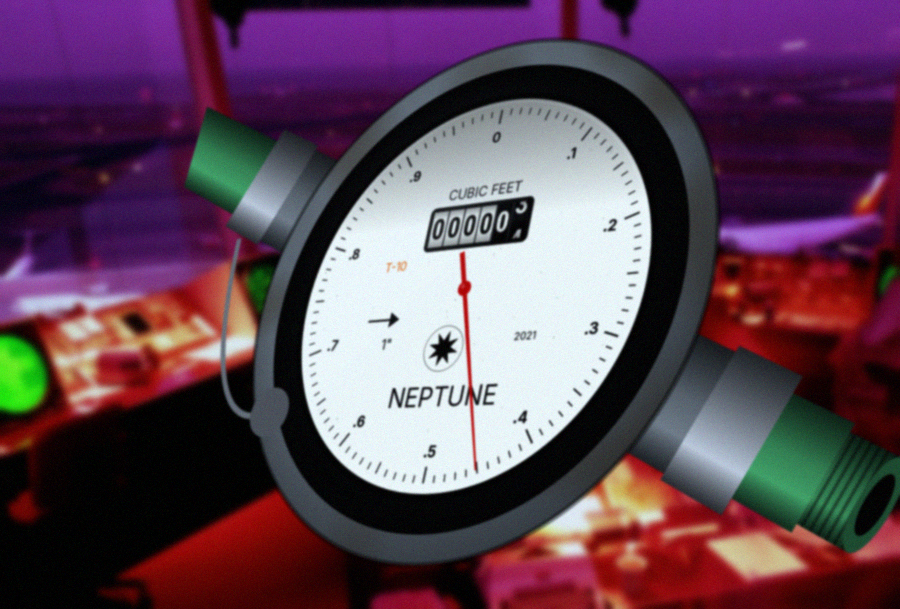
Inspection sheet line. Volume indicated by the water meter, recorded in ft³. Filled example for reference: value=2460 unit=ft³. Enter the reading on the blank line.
value=3.45 unit=ft³
